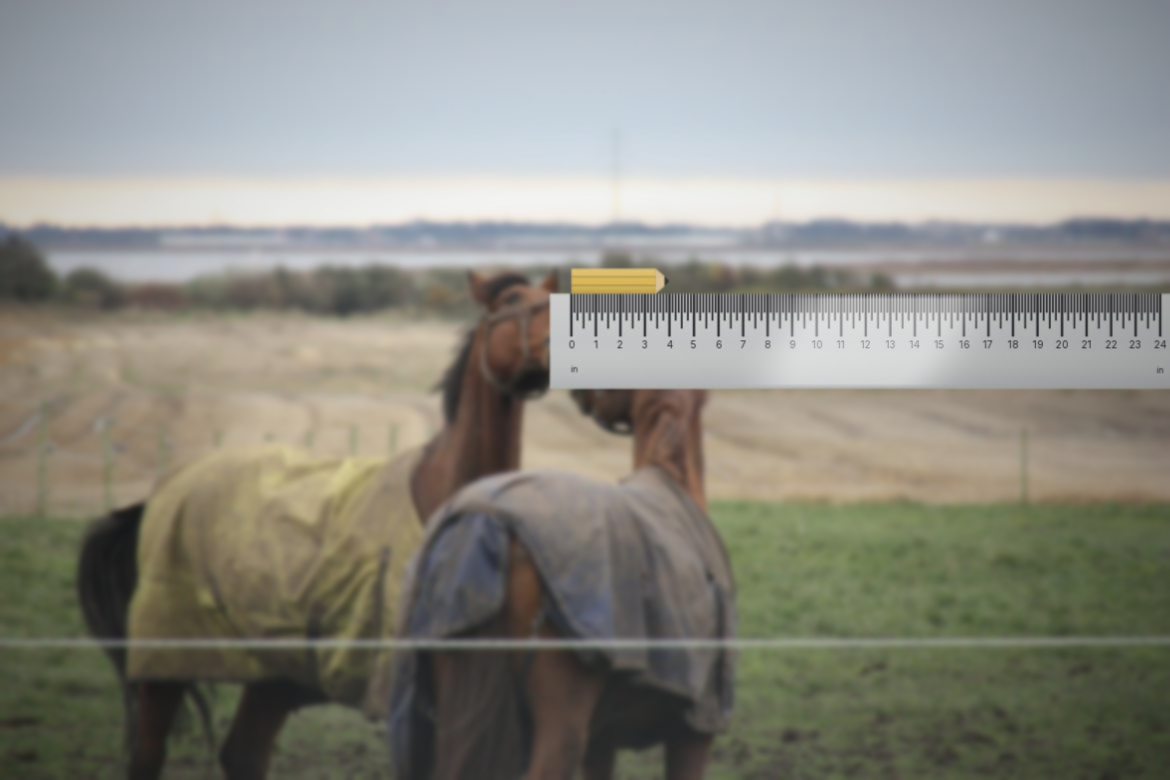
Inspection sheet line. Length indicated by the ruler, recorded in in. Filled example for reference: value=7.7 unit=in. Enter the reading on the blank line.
value=4 unit=in
